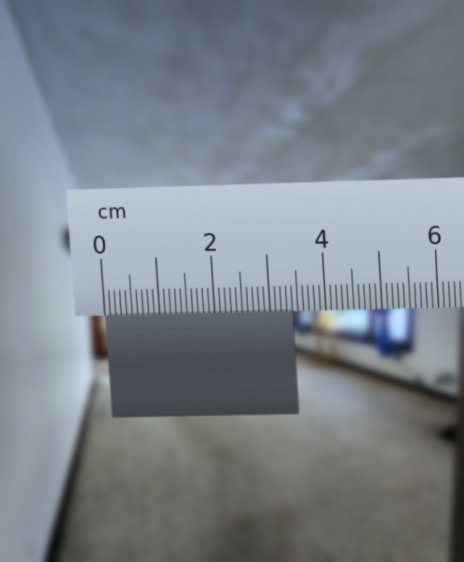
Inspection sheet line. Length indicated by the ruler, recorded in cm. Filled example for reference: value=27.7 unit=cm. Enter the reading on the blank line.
value=3.4 unit=cm
